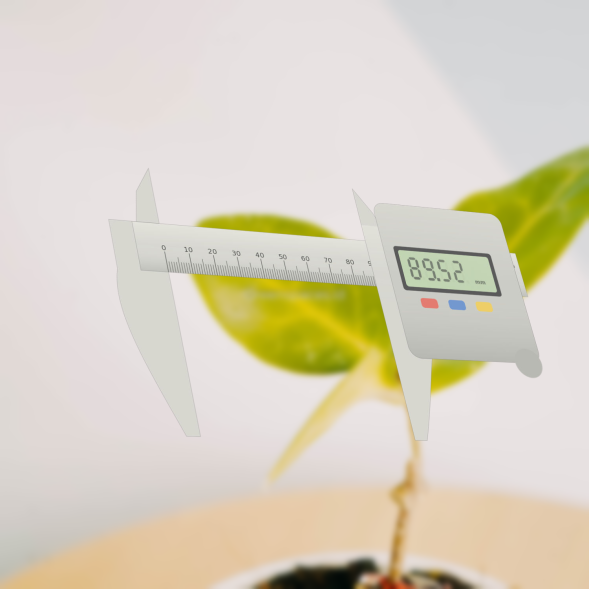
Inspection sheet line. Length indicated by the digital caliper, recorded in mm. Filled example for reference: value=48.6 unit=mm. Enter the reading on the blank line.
value=89.52 unit=mm
